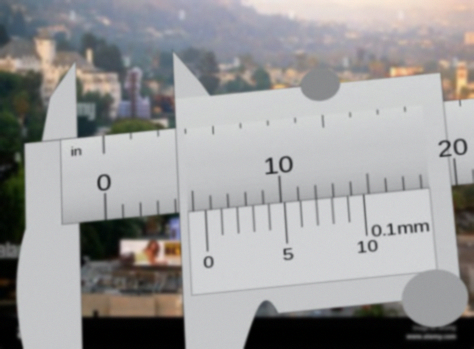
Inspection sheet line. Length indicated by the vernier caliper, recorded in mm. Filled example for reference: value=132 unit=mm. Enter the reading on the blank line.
value=5.7 unit=mm
